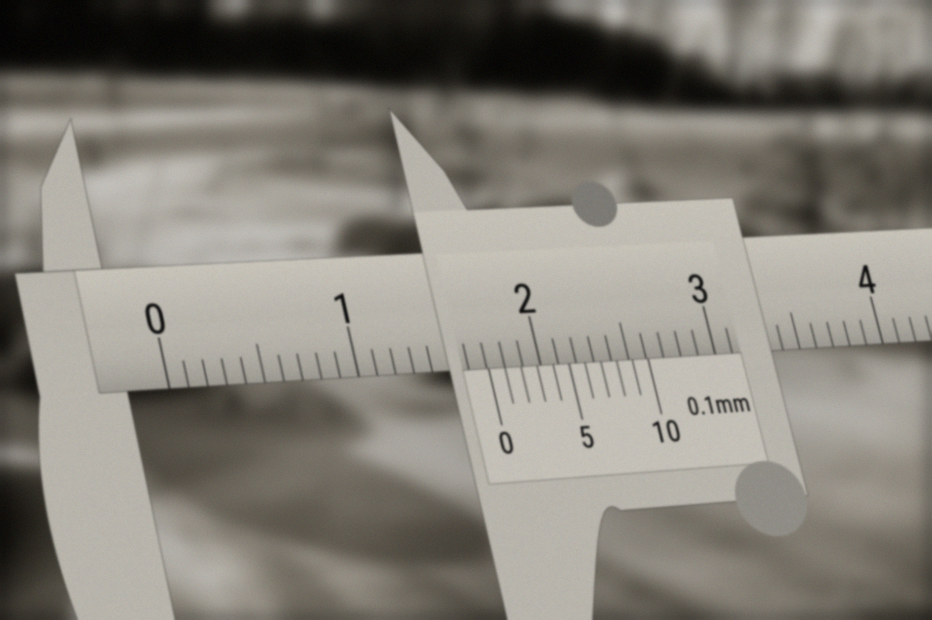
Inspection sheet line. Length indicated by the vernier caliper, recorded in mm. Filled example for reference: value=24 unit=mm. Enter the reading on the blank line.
value=17.1 unit=mm
